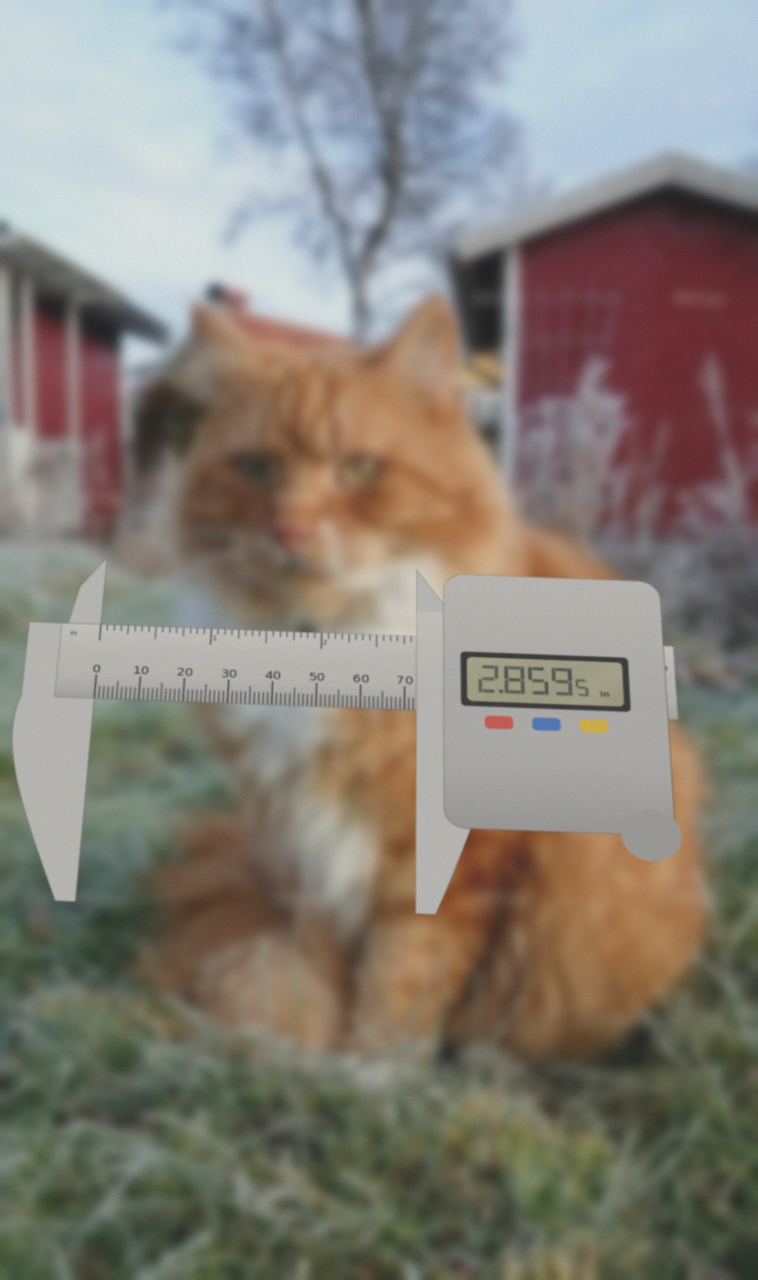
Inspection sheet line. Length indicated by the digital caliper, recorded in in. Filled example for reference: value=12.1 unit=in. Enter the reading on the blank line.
value=2.8595 unit=in
